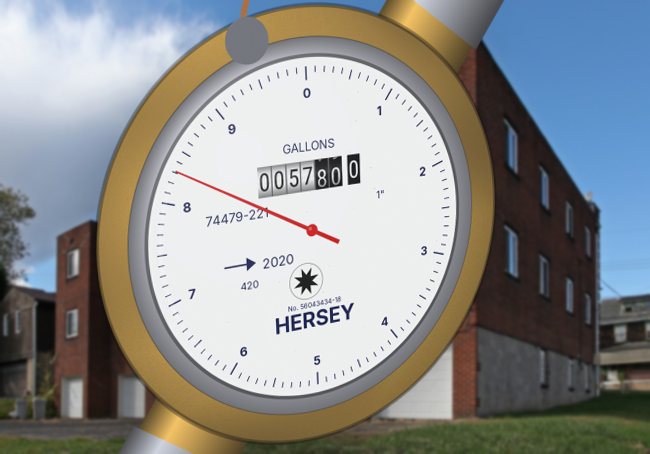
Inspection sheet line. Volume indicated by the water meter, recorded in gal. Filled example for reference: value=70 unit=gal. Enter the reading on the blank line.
value=57798.3 unit=gal
